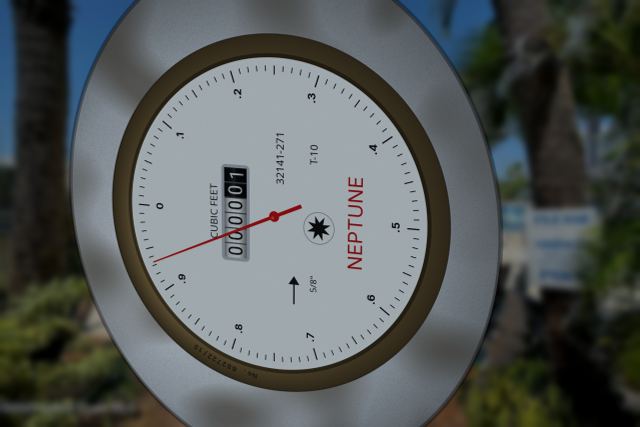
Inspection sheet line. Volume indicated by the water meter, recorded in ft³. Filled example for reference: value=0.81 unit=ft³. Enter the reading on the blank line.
value=0.93 unit=ft³
